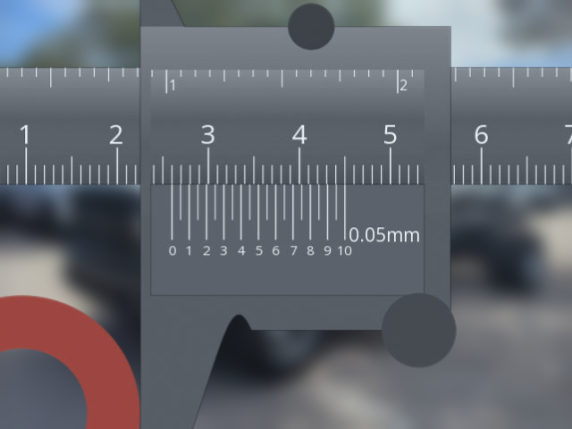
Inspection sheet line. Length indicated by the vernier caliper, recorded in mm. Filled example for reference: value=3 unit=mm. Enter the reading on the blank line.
value=26.0 unit=mm
